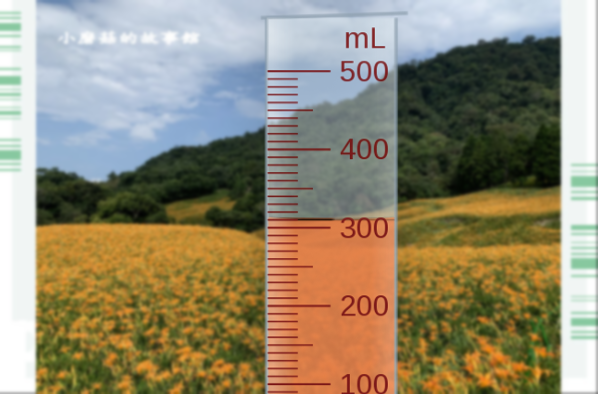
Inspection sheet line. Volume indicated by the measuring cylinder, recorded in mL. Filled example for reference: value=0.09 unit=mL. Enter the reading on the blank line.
value=310 unit=mL
